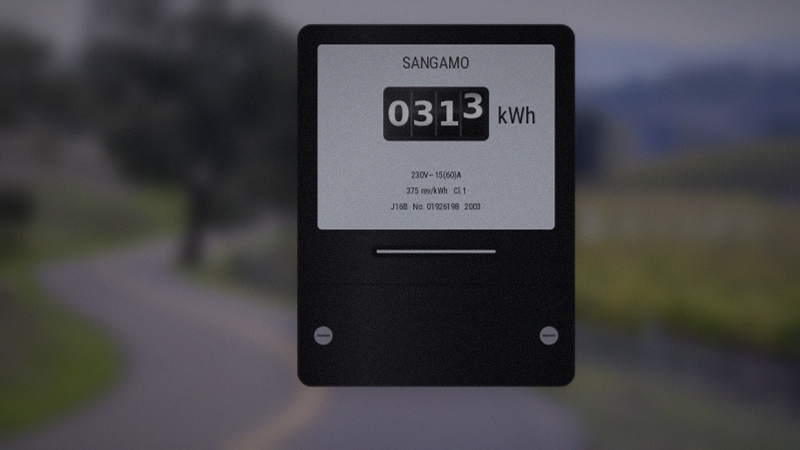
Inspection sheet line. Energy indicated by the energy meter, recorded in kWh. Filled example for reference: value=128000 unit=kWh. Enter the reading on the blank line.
value=313 unit=kWh
